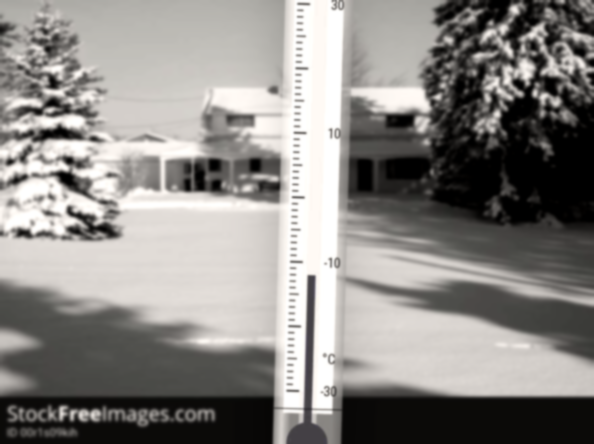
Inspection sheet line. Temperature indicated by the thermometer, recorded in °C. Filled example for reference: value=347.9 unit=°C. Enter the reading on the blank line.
value=-12 unit=°C
